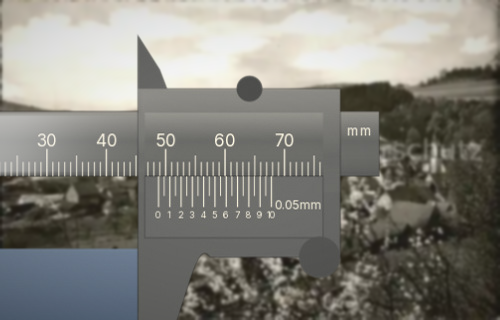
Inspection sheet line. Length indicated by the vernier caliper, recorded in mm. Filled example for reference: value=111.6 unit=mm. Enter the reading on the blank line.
value=48.8 unit=mm
